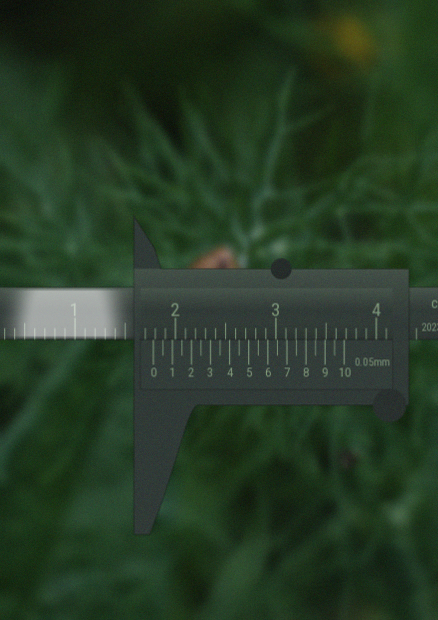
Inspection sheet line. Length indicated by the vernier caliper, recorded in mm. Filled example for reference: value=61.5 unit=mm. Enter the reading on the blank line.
value=17.8 unit=mm
